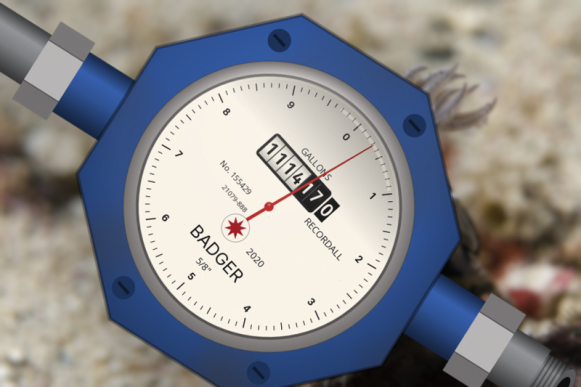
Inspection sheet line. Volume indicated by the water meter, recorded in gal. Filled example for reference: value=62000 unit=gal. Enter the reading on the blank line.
value=1114170.3 unit=gal
